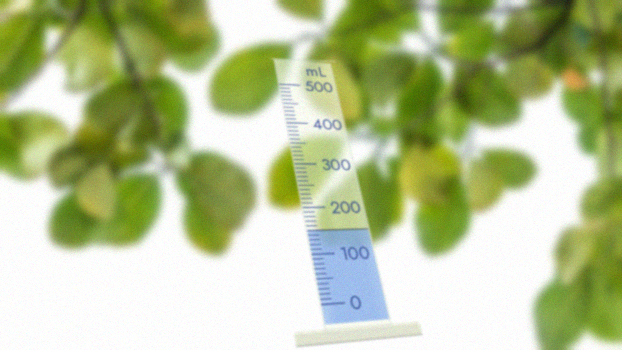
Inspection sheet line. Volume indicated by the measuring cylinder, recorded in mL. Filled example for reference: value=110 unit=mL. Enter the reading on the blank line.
value=150 unit=mL
